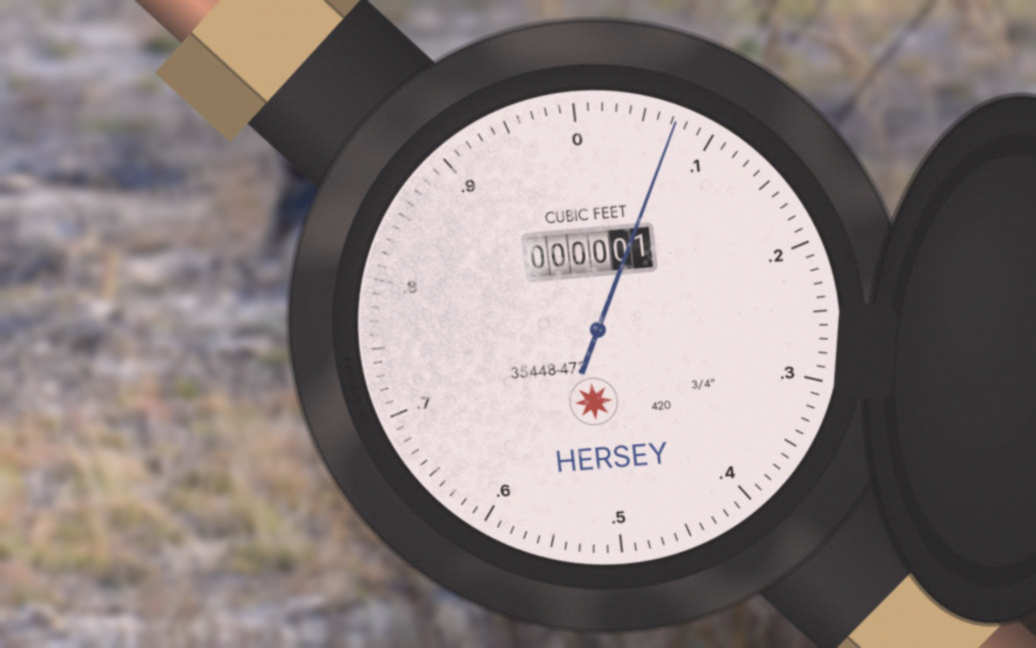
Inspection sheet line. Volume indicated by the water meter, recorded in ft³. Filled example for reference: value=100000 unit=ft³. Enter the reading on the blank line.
value=1.07 unit=ft³
